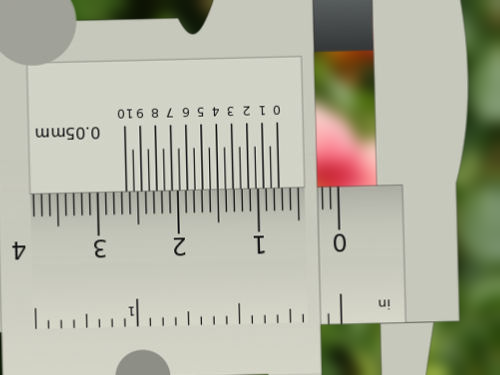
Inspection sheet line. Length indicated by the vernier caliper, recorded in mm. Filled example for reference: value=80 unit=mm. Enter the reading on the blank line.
value=7.4 unit=mm
